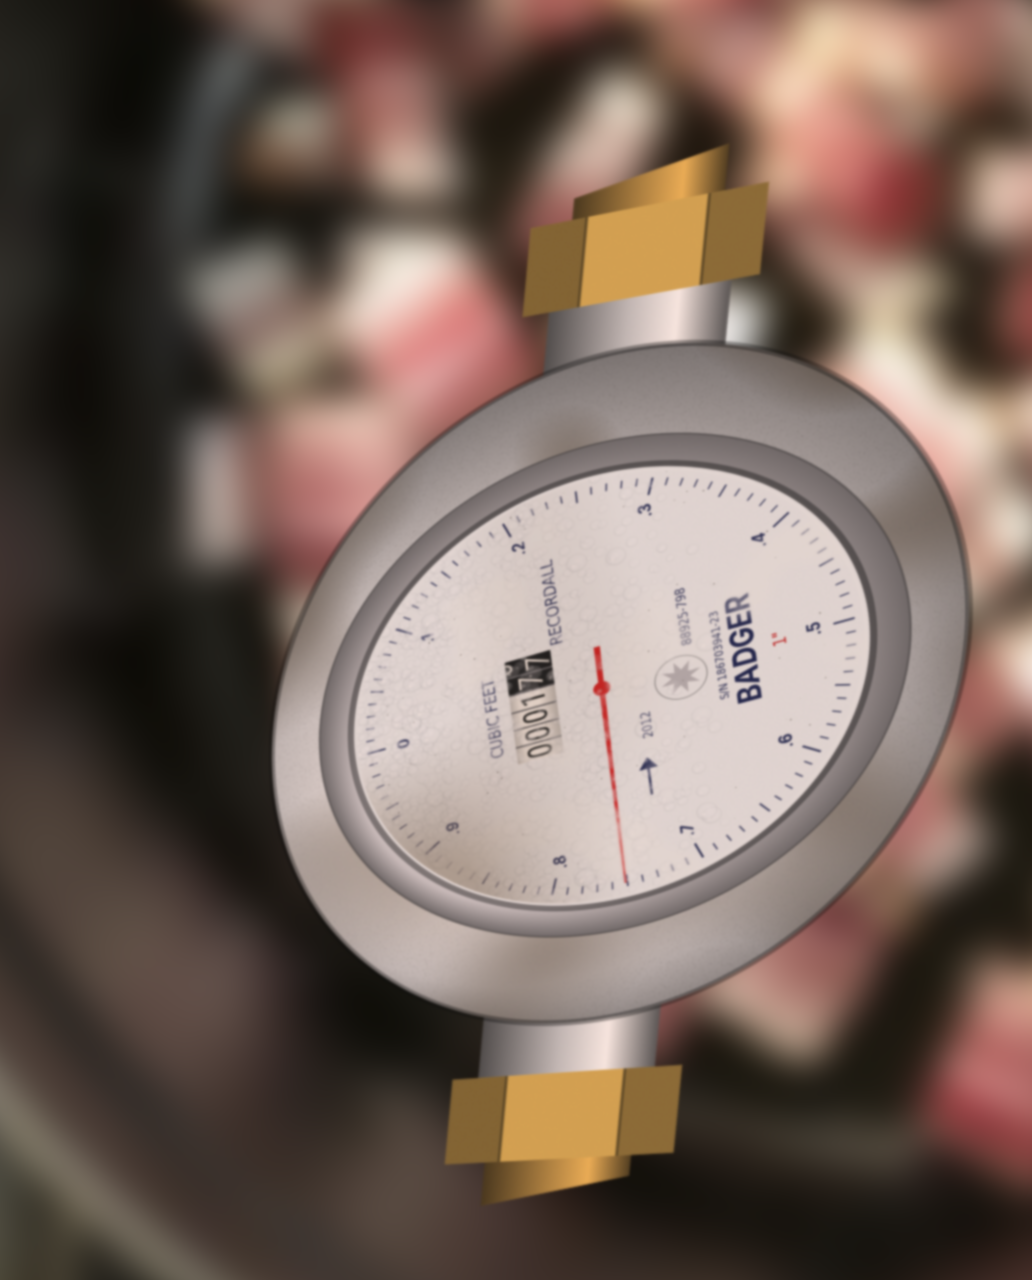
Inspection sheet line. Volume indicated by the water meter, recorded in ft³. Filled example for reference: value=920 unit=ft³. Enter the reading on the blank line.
value=176.75 unit=ft³
